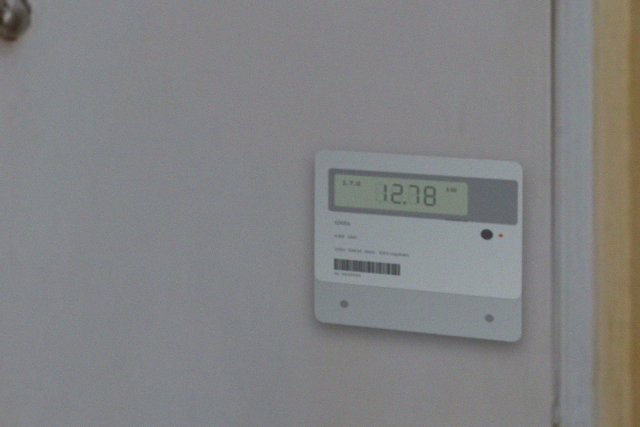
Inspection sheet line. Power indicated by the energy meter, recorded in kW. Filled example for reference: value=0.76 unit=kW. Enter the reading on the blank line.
value=12.78 unit=kW
